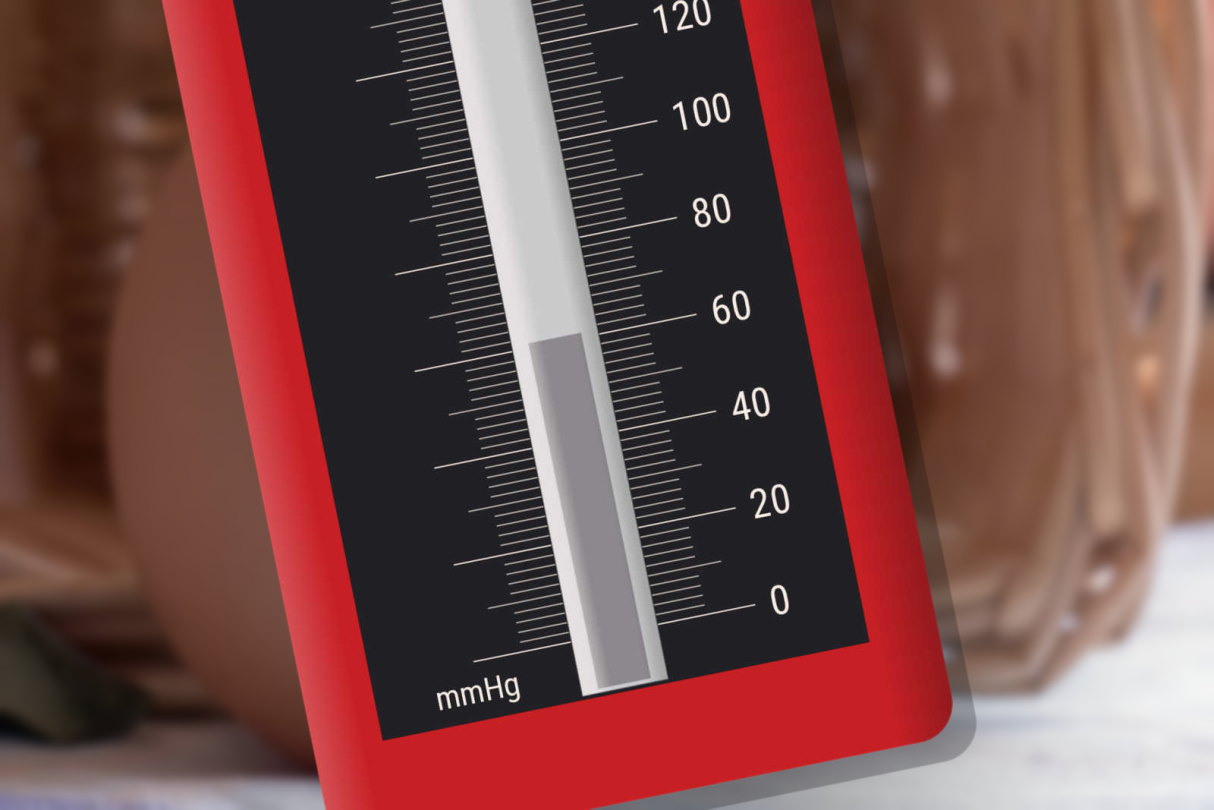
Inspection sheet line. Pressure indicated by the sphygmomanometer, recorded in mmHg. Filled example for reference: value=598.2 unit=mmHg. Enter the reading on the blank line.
value=61 unit=mmHg
